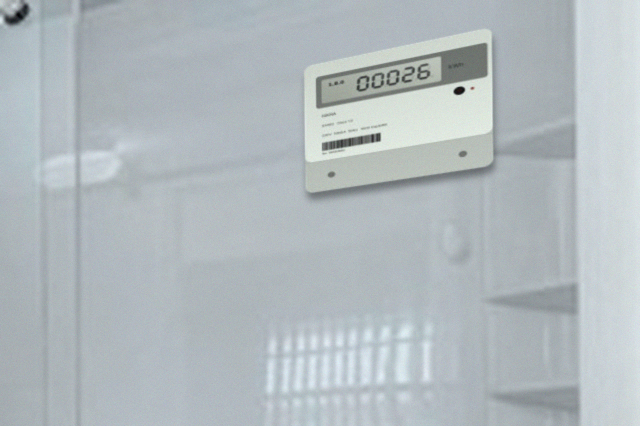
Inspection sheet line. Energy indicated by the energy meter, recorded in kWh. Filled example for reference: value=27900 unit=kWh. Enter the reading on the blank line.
value=26 unit=kWh
